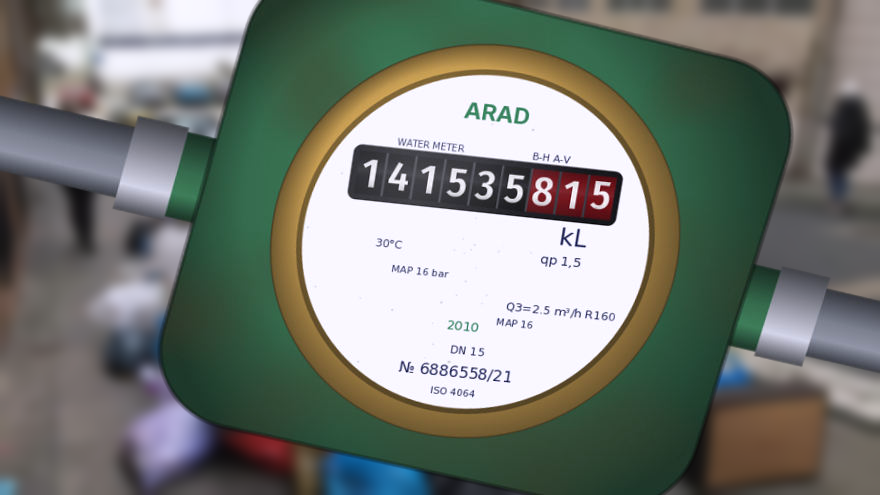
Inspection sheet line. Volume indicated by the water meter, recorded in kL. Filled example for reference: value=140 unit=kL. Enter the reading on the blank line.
value=141535.815 unit=kL
